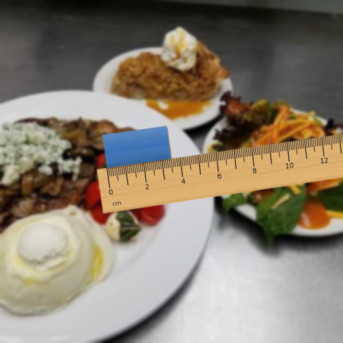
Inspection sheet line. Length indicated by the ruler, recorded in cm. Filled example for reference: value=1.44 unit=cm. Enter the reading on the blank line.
value=3.5 unit=cm
